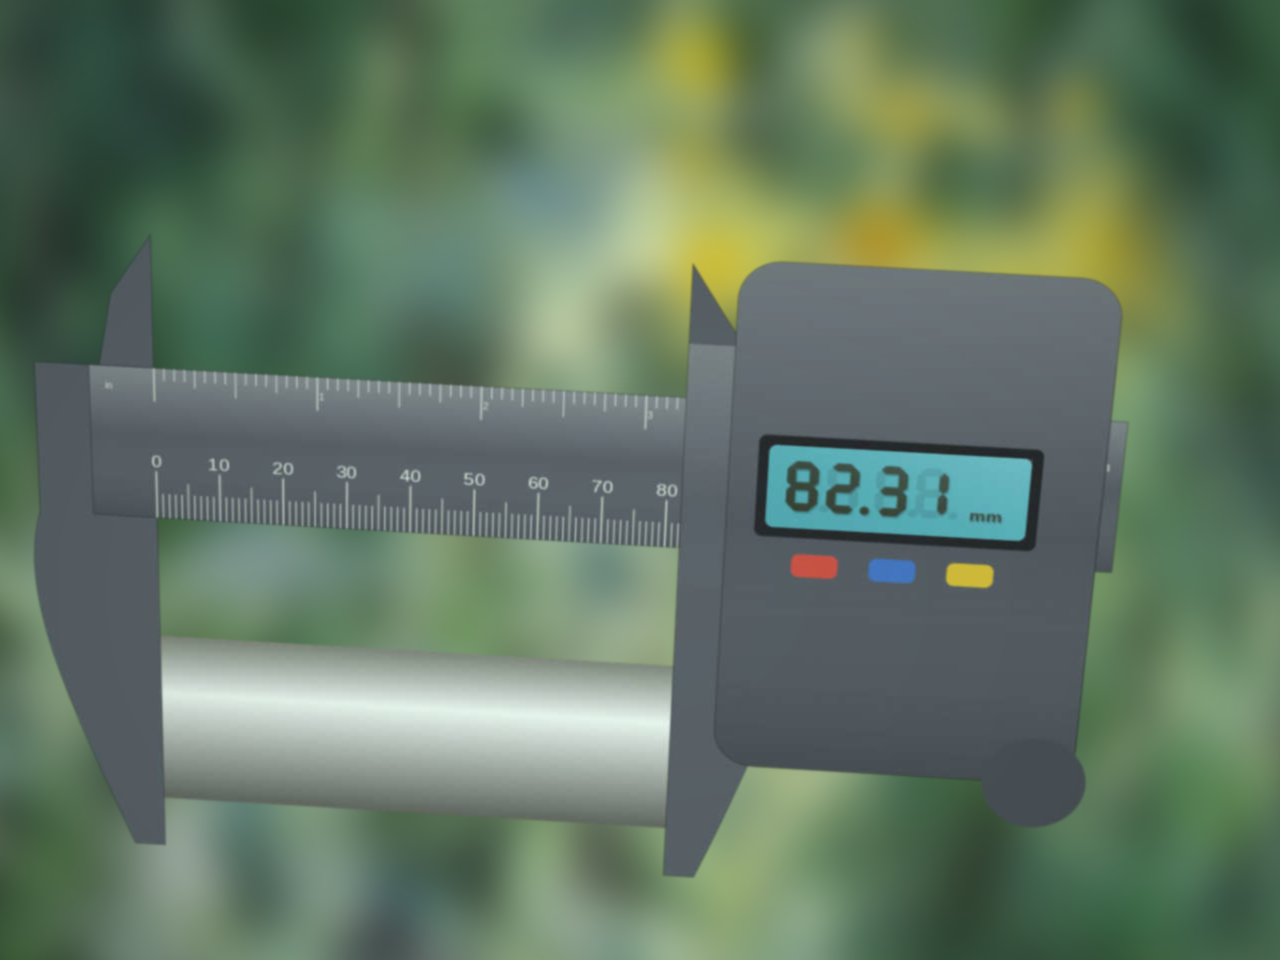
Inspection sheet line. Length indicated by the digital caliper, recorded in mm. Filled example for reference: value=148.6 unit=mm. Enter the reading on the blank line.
value=82.31 unit=mm
